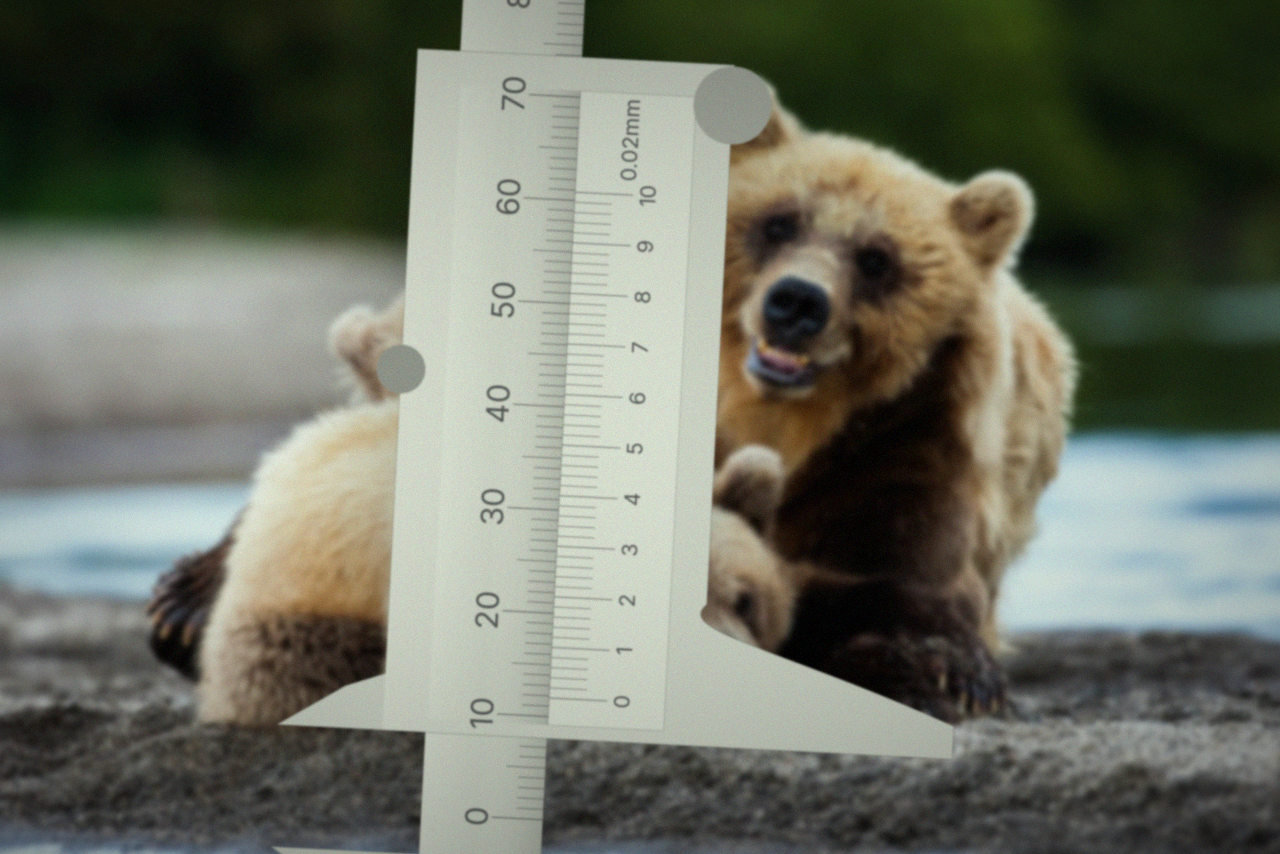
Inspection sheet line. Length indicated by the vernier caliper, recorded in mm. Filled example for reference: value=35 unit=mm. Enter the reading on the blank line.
value=11.8 unit=mm
